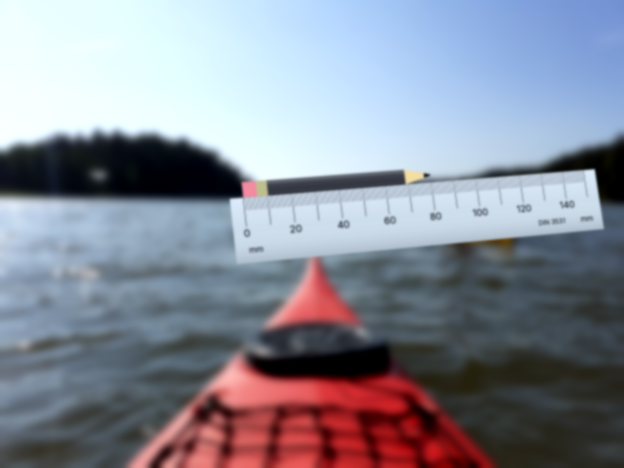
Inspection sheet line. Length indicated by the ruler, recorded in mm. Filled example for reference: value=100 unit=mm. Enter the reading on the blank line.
value=80 unit=mm
